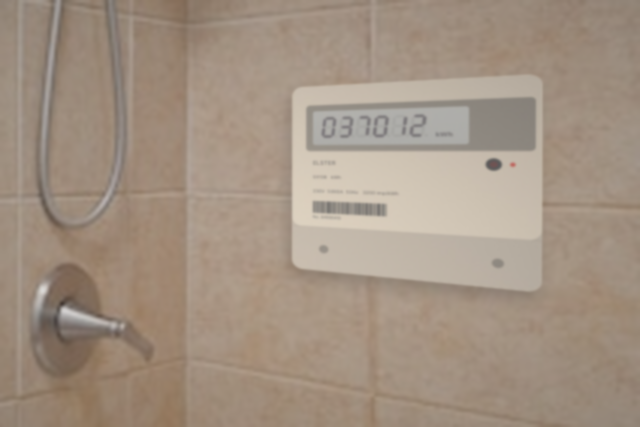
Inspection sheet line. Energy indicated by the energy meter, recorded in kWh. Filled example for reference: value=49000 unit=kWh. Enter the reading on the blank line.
value=37012 unit=kWh
